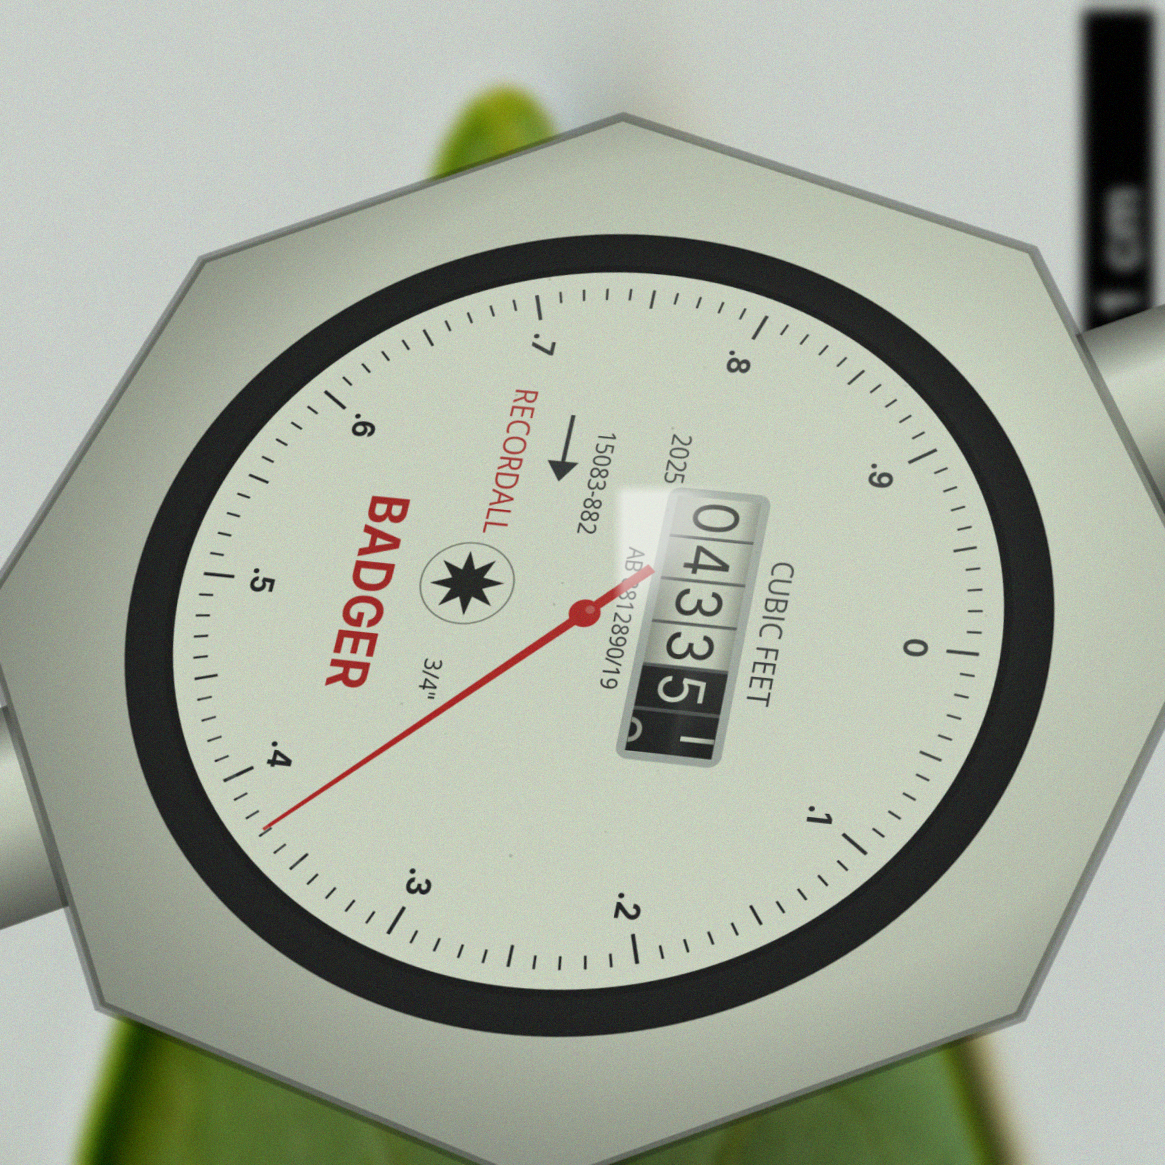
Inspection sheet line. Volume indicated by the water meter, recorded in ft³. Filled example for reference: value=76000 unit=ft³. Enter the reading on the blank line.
value=43351.37 unit=ft³
